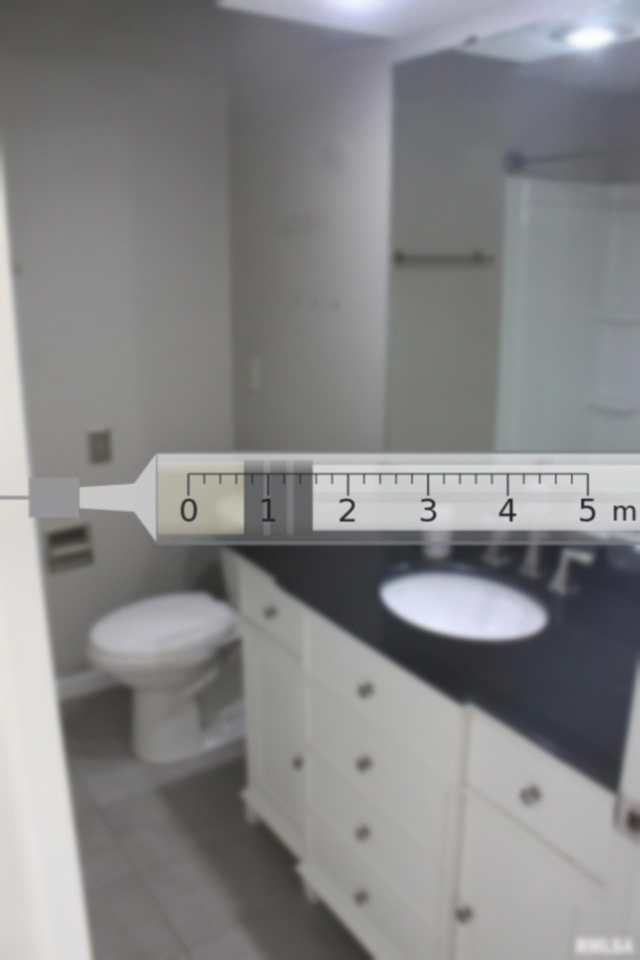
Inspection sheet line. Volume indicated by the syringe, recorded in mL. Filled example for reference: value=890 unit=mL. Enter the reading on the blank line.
value=0.7 unit=mL
